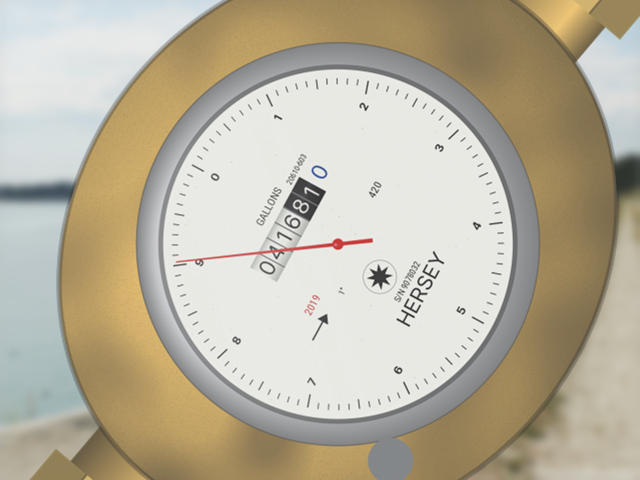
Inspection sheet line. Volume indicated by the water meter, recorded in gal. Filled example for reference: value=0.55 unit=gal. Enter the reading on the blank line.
value=416809.0 unit=gal
